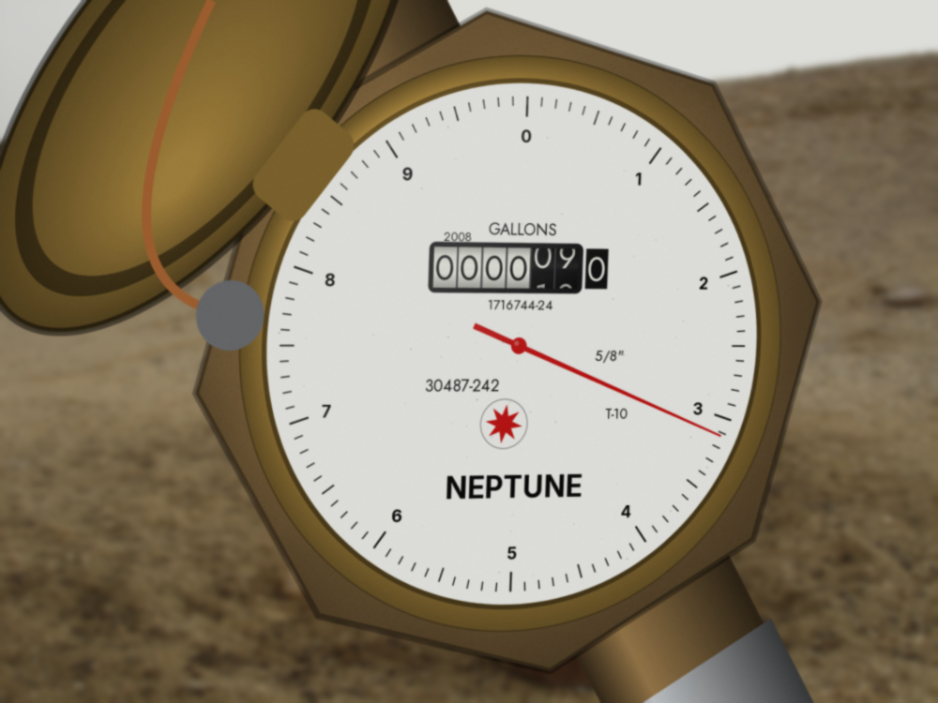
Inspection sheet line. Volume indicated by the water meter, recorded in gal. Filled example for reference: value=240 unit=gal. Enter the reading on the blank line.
value=93.1 unit=gal
